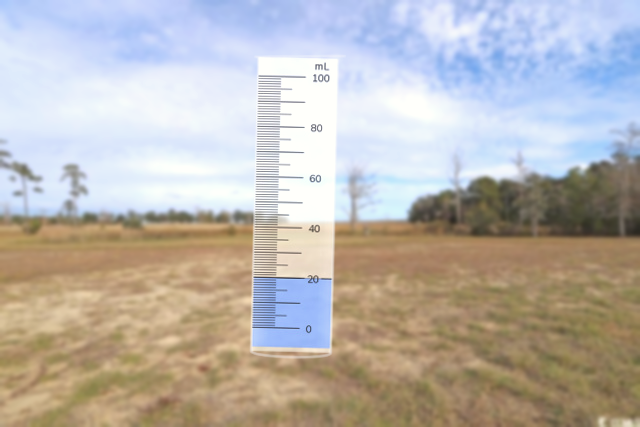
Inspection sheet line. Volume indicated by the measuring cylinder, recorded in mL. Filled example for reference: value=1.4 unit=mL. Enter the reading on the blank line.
value=20 unit=mL
